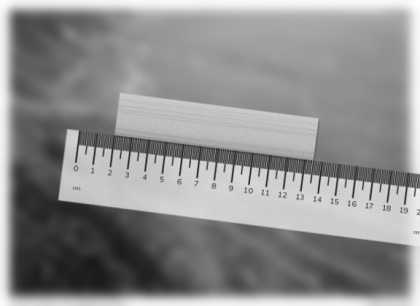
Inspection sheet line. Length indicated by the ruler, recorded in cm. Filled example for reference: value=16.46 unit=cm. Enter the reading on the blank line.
value=11.5 unit=cm
